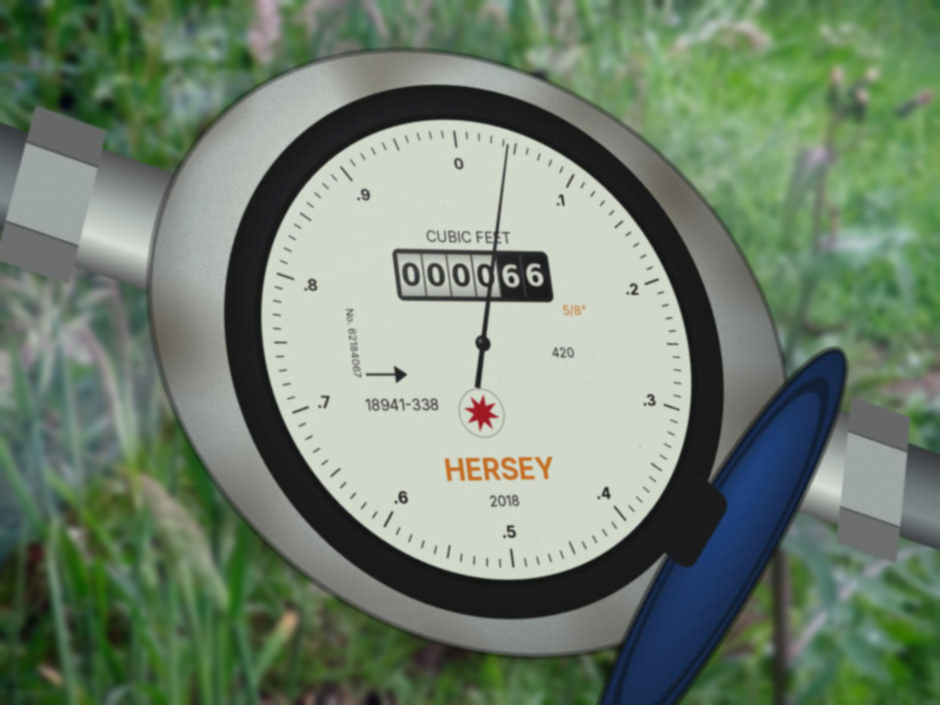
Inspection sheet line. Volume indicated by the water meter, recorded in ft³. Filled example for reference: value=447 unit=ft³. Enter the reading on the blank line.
value=66.04 unit=ft³
